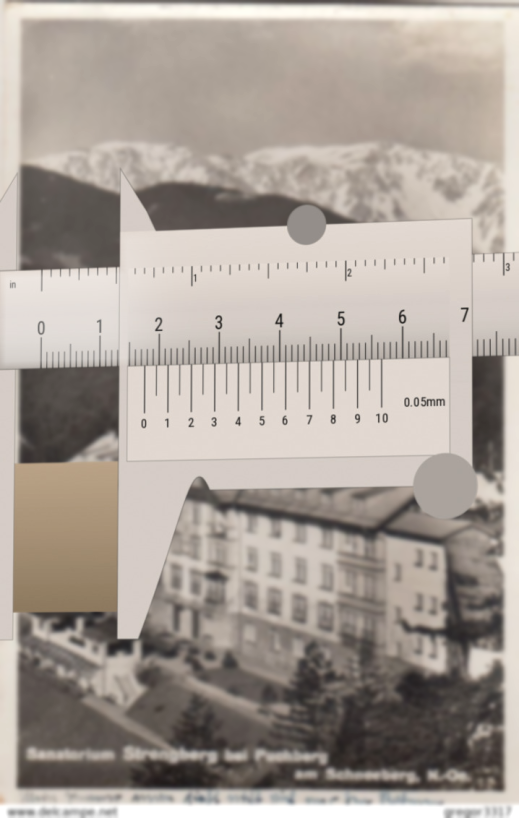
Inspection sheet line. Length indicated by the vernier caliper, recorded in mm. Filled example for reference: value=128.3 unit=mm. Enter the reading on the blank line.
value=17.6 unit=mm
